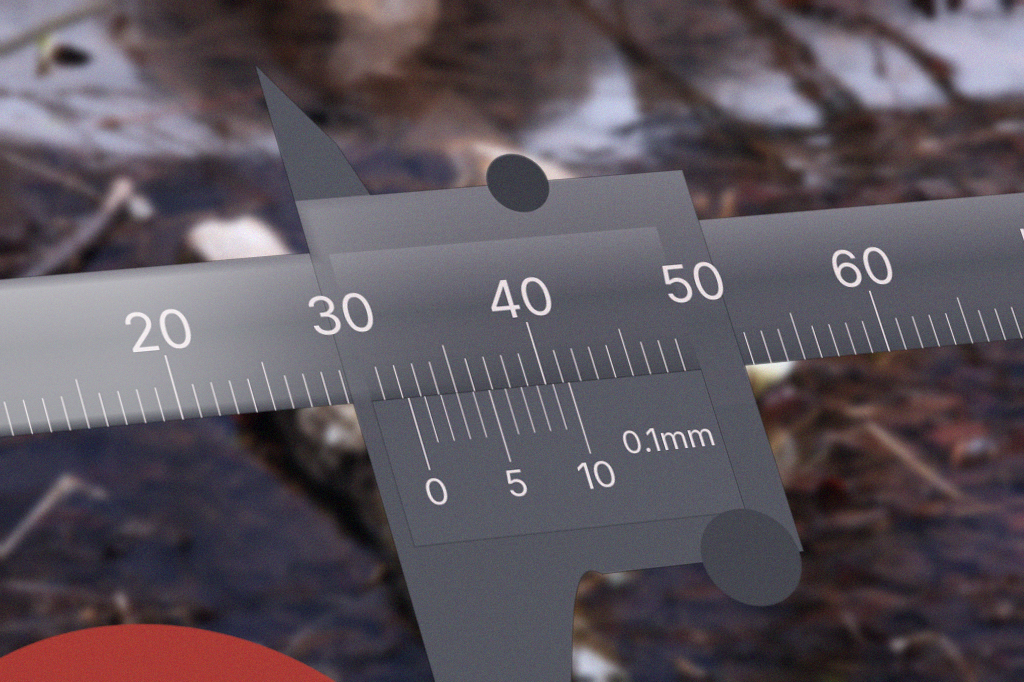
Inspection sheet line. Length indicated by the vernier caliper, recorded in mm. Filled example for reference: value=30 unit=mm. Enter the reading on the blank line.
value=32.3 unit=mm
